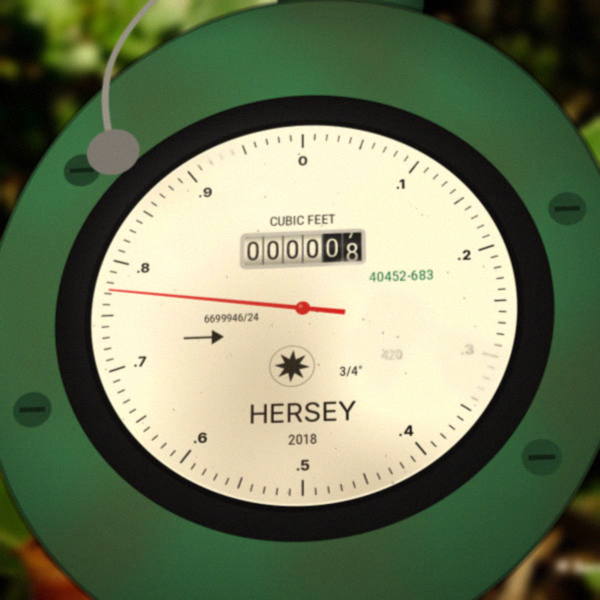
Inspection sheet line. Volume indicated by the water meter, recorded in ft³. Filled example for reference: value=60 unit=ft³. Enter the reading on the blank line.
value=7.77 unit=ft³
